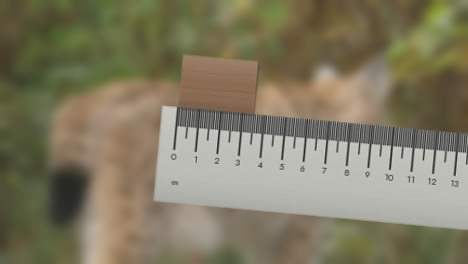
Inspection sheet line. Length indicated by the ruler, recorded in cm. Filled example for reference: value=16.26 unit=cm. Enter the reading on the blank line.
value=3.5 unit=cm
